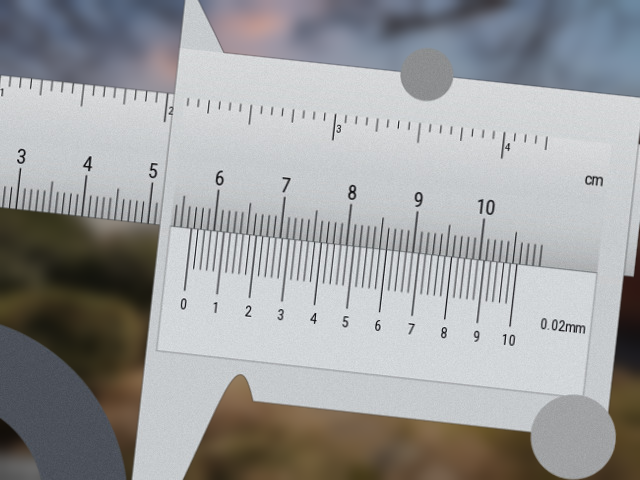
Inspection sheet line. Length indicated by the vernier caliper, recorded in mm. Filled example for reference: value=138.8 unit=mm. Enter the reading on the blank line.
value=56.6 unit=mm
